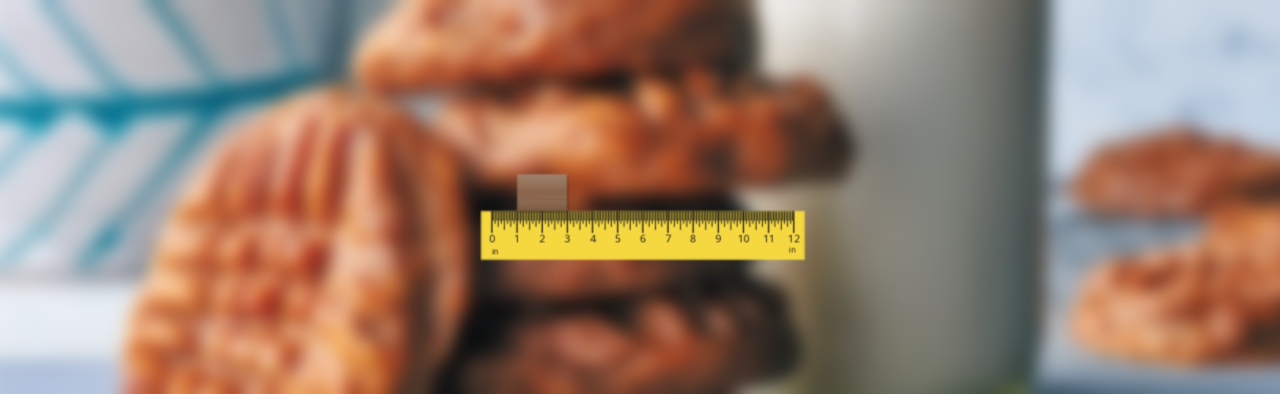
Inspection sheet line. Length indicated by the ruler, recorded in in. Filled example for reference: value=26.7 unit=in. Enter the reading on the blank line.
value=2 unit=in
